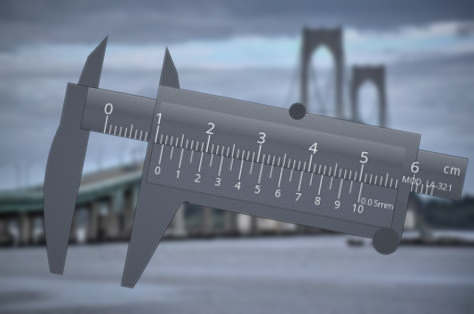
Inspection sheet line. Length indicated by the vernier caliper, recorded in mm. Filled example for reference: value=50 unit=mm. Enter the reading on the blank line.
value=11.5 unit=mm
